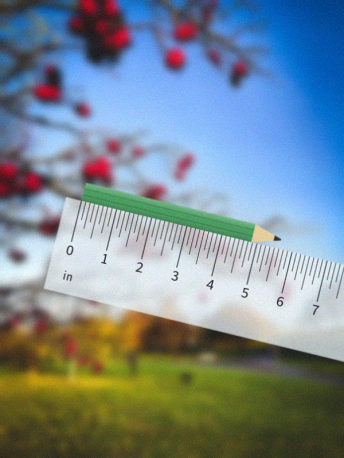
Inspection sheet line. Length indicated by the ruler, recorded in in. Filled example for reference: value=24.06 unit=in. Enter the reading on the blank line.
value=5.625 unit=in
